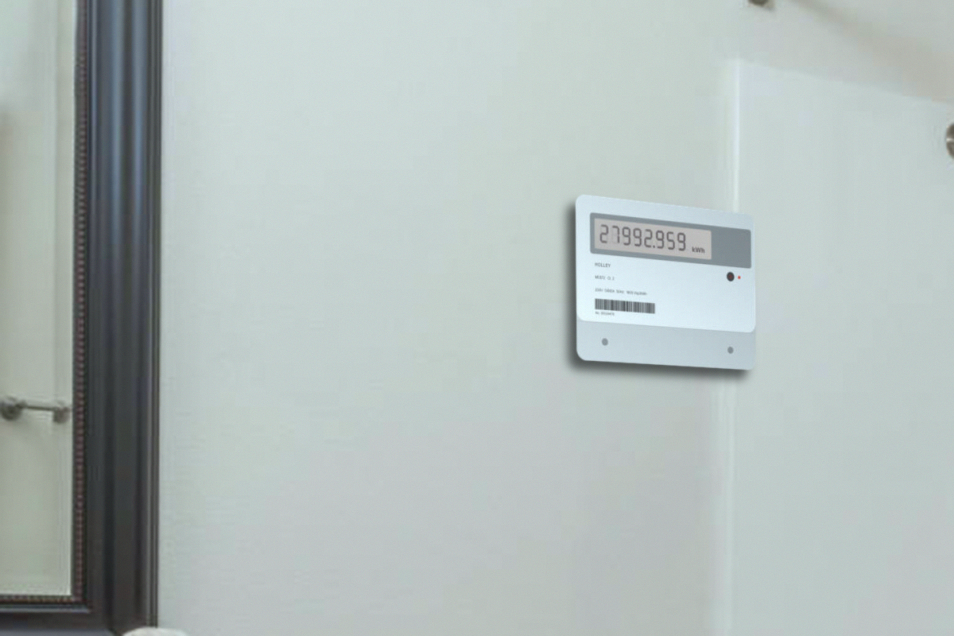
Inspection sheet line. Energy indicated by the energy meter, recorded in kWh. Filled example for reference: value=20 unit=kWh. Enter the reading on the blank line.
value=27992.959 unit=kWh
